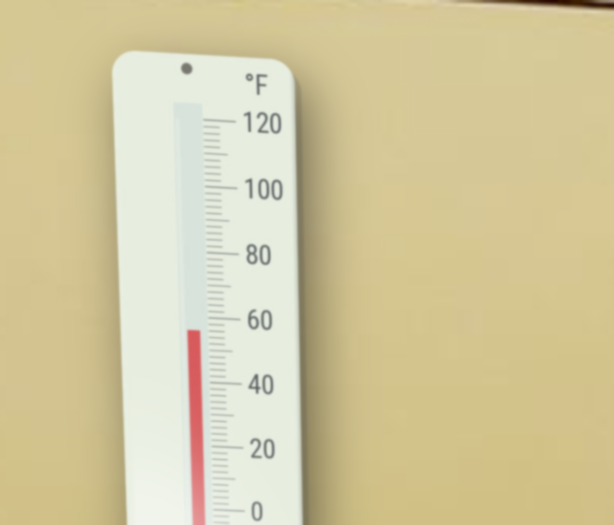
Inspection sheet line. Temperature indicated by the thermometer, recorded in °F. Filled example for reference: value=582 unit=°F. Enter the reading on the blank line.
value=56 unit=°F
